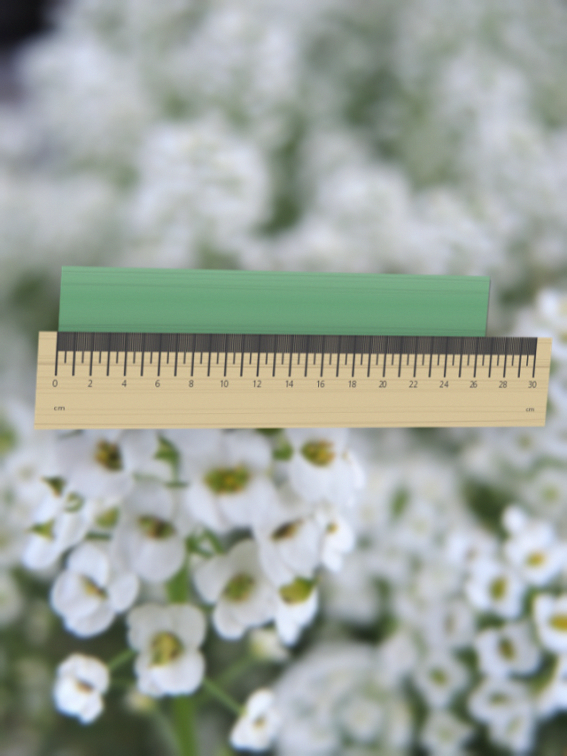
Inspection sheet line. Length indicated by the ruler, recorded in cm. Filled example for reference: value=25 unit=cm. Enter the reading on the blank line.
value=26.5 unit=cm
